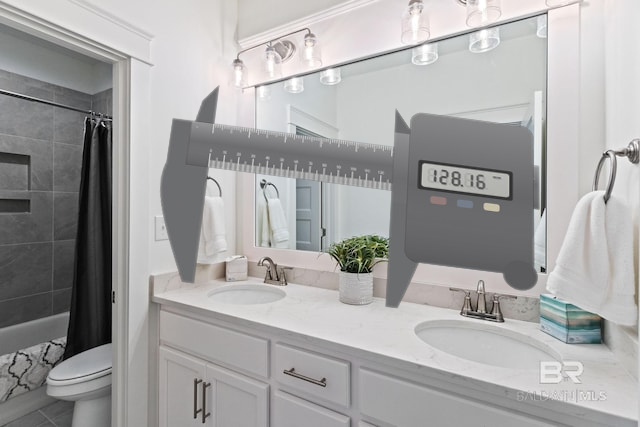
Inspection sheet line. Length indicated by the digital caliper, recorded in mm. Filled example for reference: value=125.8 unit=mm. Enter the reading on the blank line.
value=128.16 unit=mm
